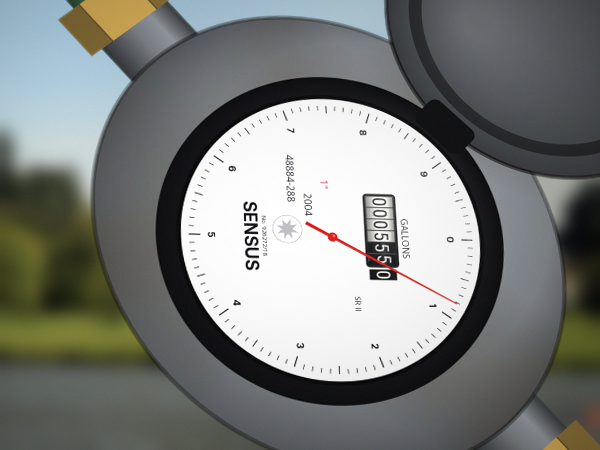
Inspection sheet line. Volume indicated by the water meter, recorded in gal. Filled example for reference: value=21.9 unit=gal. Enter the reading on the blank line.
value=5550.8 unit=gal
